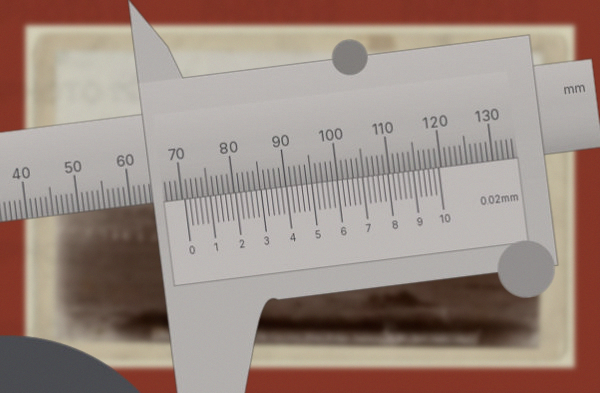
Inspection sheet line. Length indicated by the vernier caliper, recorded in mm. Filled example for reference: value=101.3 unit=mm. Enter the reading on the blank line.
value=70.5 unit=mm
